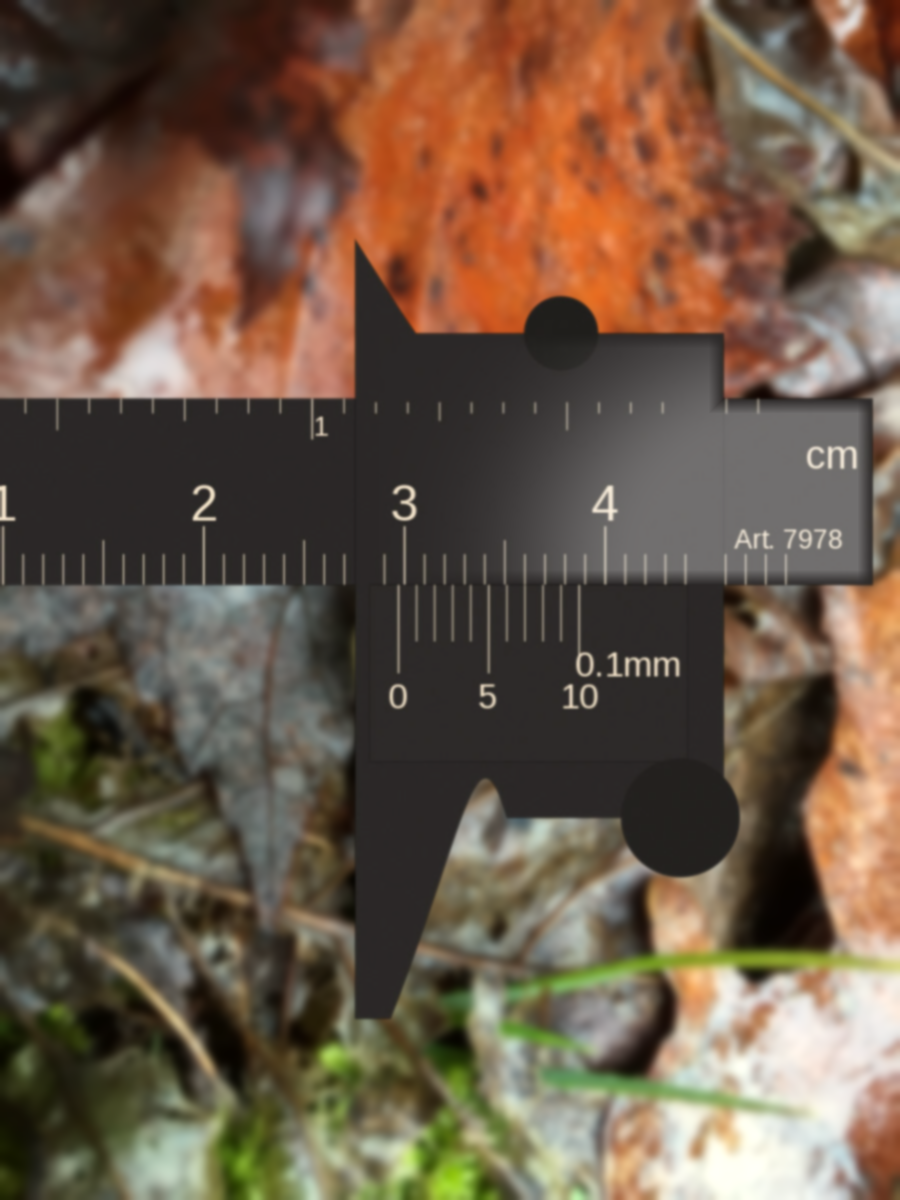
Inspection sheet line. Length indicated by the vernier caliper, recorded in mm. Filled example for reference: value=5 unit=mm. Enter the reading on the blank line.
value=29.7 unit=mm
